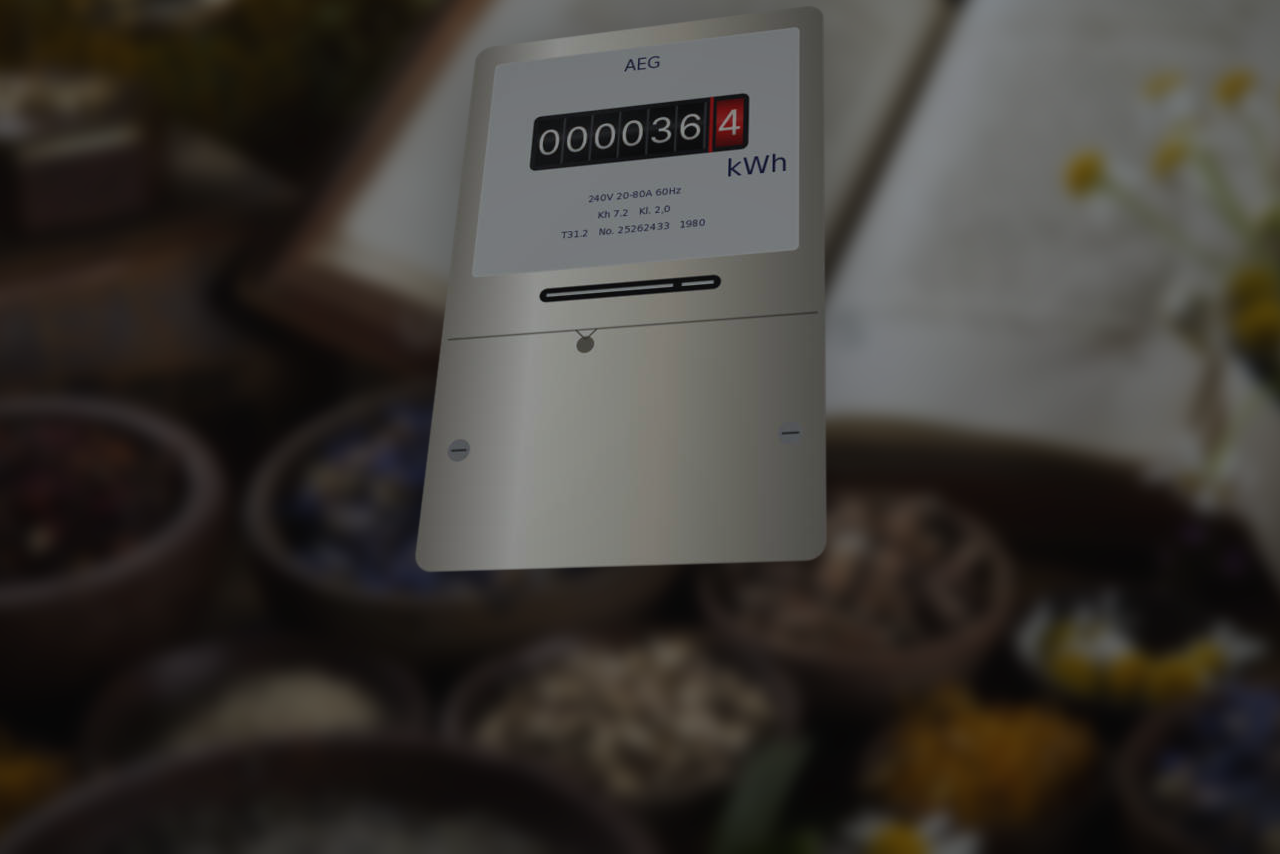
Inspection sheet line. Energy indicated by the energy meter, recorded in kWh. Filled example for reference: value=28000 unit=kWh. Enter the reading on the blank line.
value=36.4 unit=kWh
